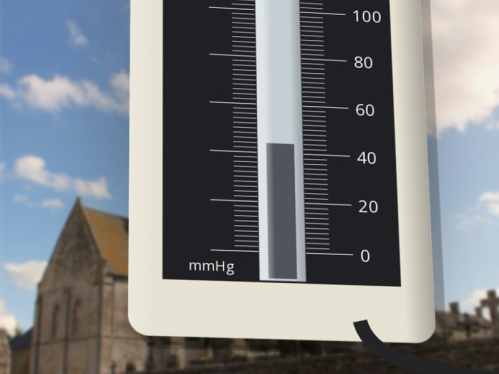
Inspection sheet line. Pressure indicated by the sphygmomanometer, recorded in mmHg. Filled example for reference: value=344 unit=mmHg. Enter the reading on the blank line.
value=44 unit=mmHg
